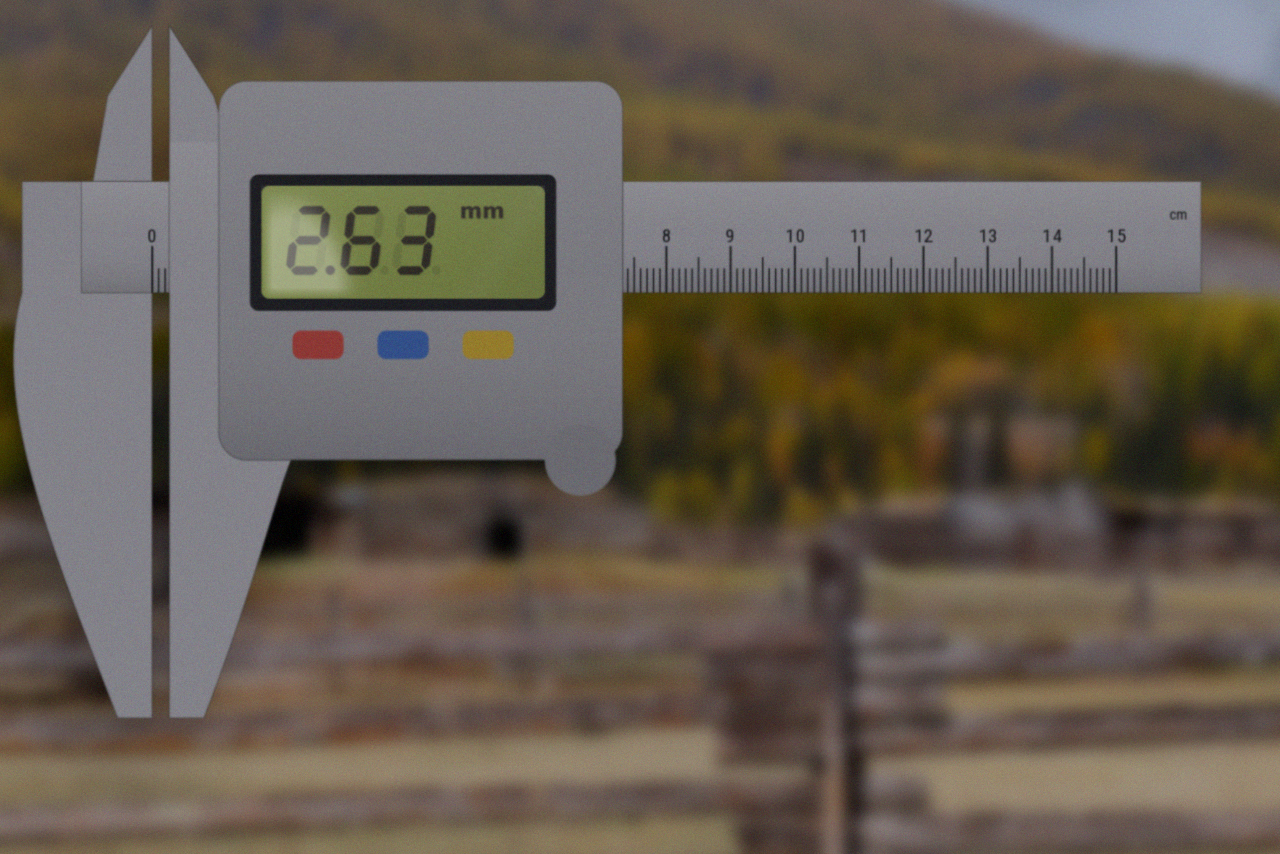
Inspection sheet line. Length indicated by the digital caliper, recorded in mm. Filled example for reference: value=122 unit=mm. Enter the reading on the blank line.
value=2.63 unit=mm
